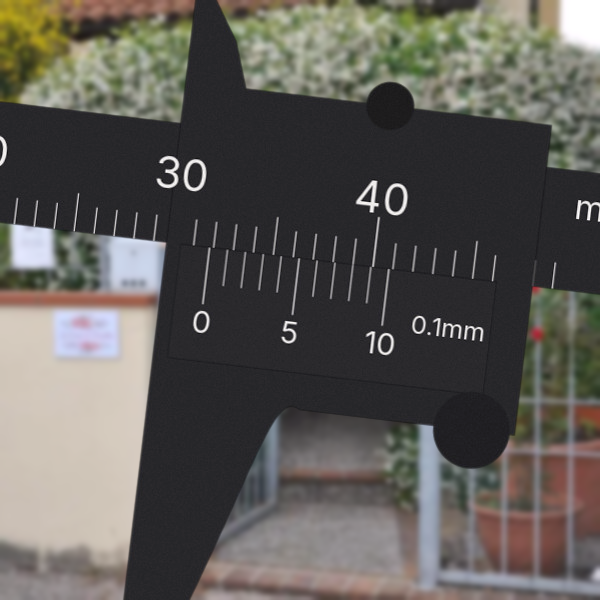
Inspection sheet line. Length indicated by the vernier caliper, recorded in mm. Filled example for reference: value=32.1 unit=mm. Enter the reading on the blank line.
value=31.8 unit=mm
